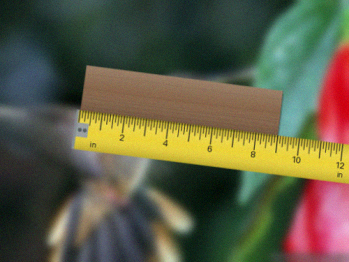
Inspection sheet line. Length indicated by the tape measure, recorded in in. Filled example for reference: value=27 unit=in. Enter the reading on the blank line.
value=9 unit=in
